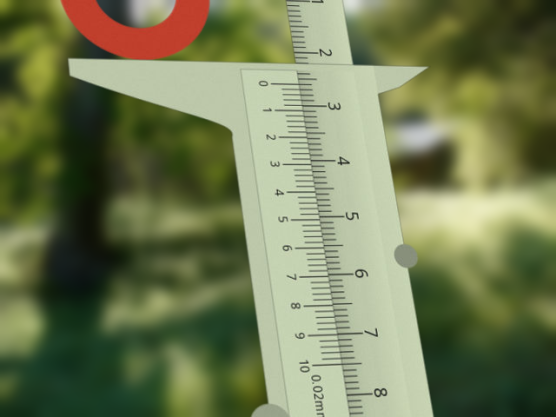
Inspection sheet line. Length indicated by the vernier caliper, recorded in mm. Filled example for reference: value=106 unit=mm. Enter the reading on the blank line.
value=26.0 unit=mm
